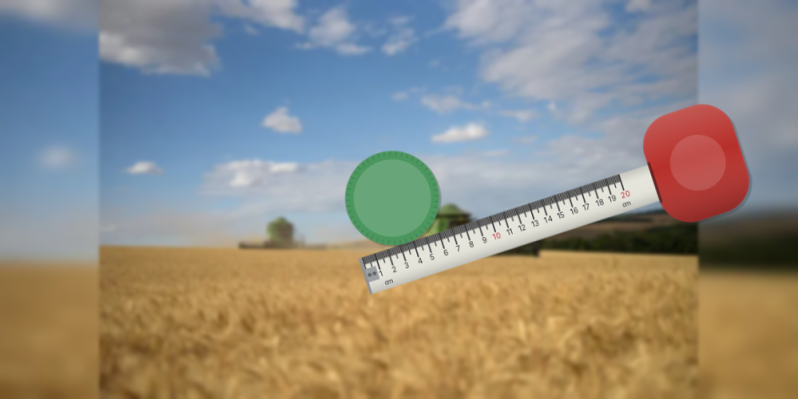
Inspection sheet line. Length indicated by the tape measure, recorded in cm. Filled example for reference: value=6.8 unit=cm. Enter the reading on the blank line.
value=7 unit=cm
